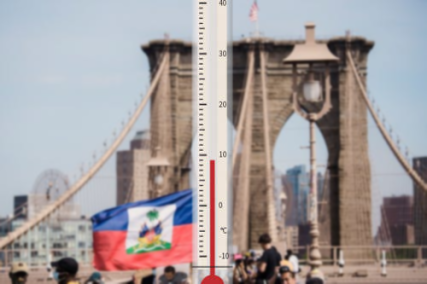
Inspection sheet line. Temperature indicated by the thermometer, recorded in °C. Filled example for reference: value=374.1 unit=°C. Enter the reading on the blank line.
value=9 unit=°C
